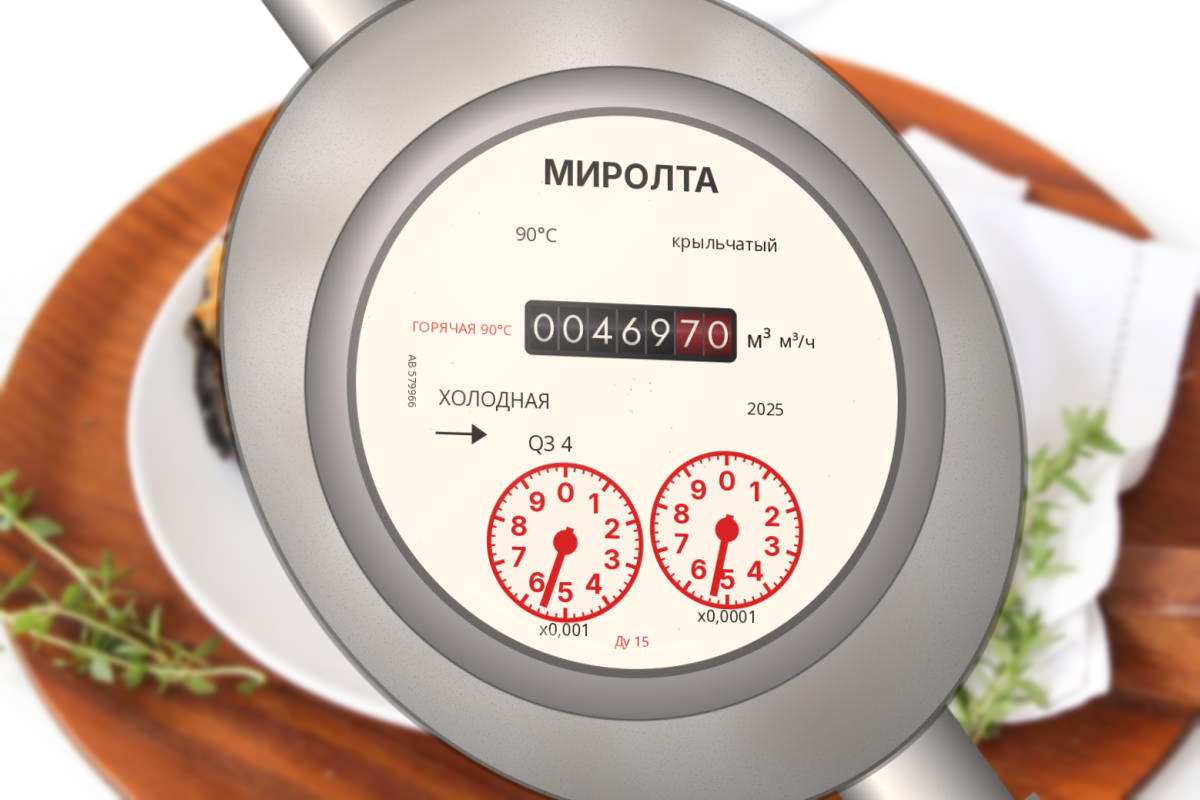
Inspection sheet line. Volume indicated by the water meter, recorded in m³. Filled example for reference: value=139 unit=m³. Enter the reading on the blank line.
value=469.7055 unit=m³
